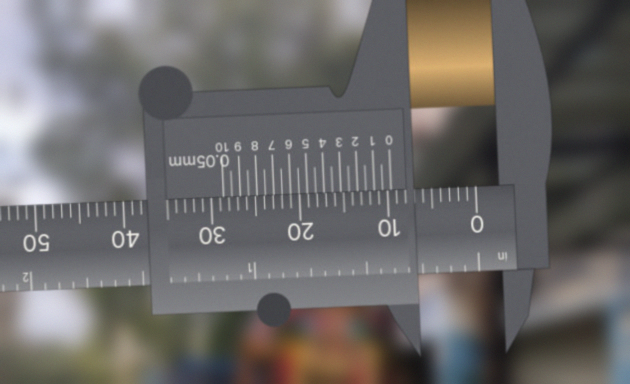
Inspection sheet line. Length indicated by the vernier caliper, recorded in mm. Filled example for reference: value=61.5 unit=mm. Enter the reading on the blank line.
value=9.6 unit=mm
